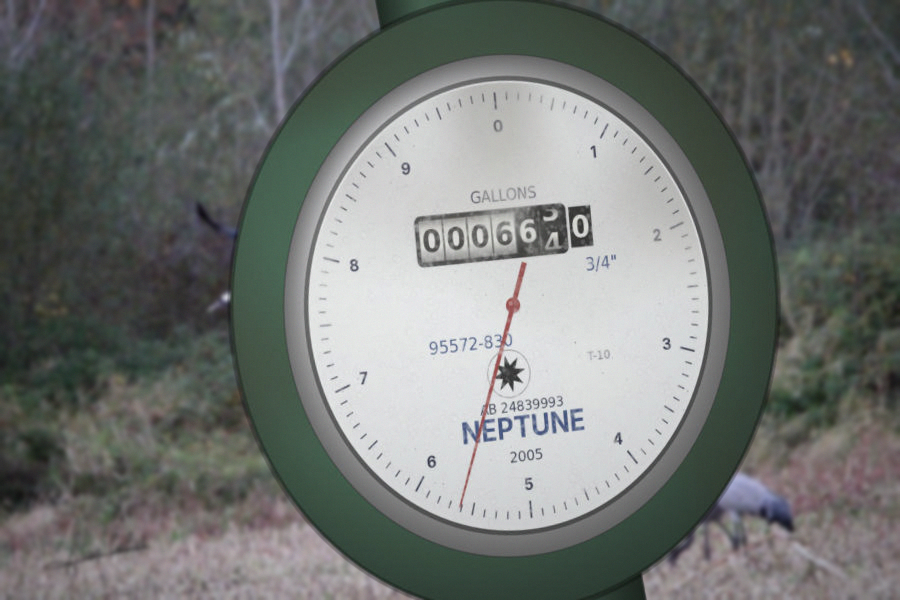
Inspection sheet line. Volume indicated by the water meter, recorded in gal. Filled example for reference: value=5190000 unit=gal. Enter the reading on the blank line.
value=6635.6 unit=gal
